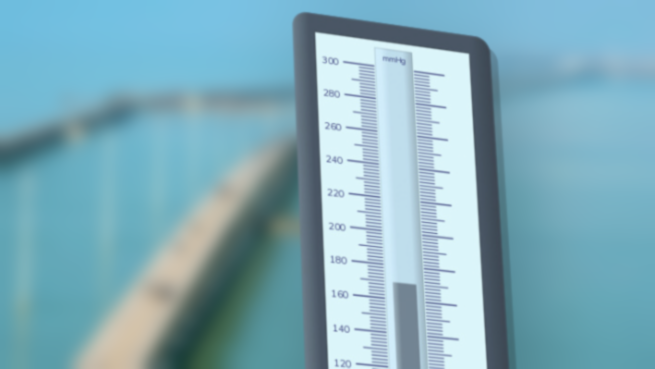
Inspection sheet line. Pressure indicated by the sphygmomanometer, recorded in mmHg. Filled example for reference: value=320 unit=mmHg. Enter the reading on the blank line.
value=170 unit=mmHg
